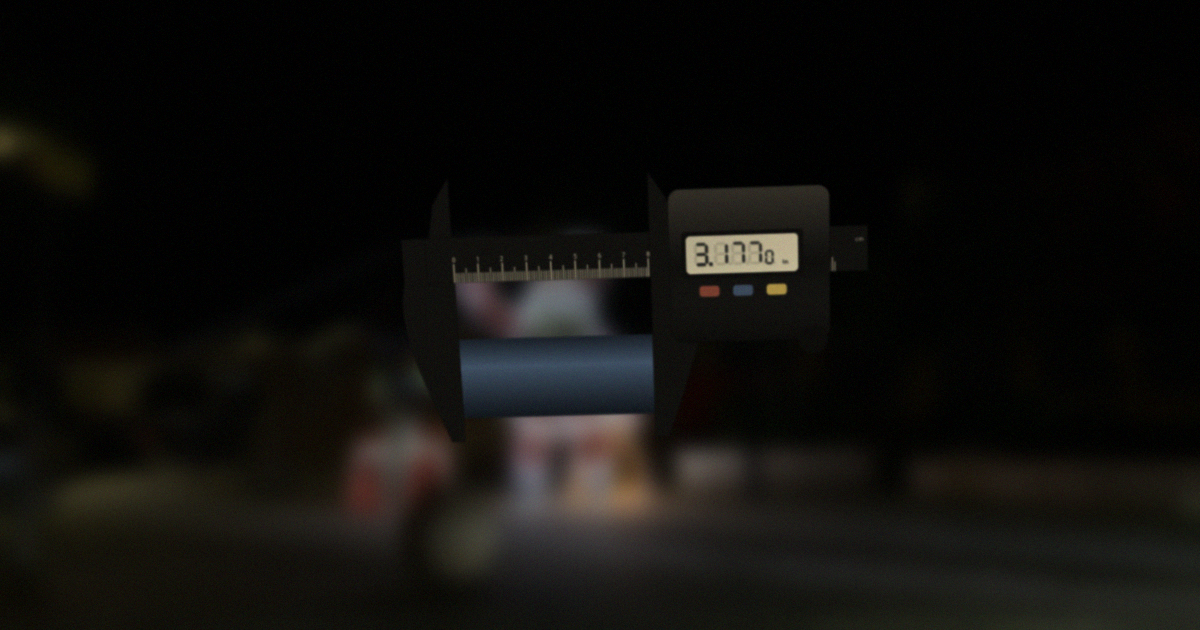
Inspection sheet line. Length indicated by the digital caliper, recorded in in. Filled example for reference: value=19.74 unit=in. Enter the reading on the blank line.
value=3.1770 unit=in
